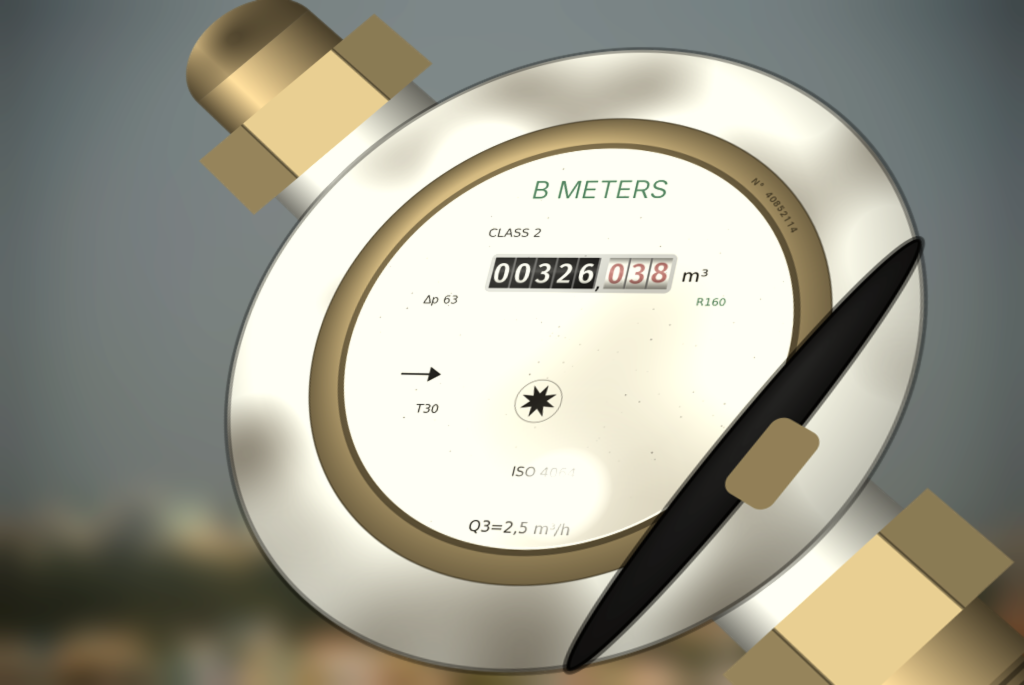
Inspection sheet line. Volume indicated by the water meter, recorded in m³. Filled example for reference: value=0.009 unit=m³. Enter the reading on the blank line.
value=326.038 unit=m³
